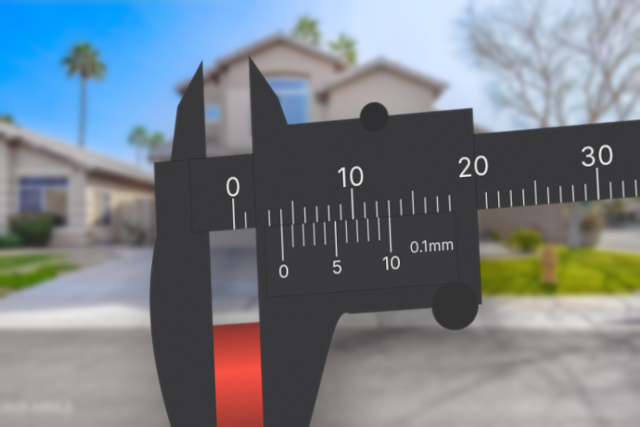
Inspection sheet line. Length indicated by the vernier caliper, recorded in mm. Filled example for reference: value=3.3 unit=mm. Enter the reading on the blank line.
value=4.0 unit=mm
